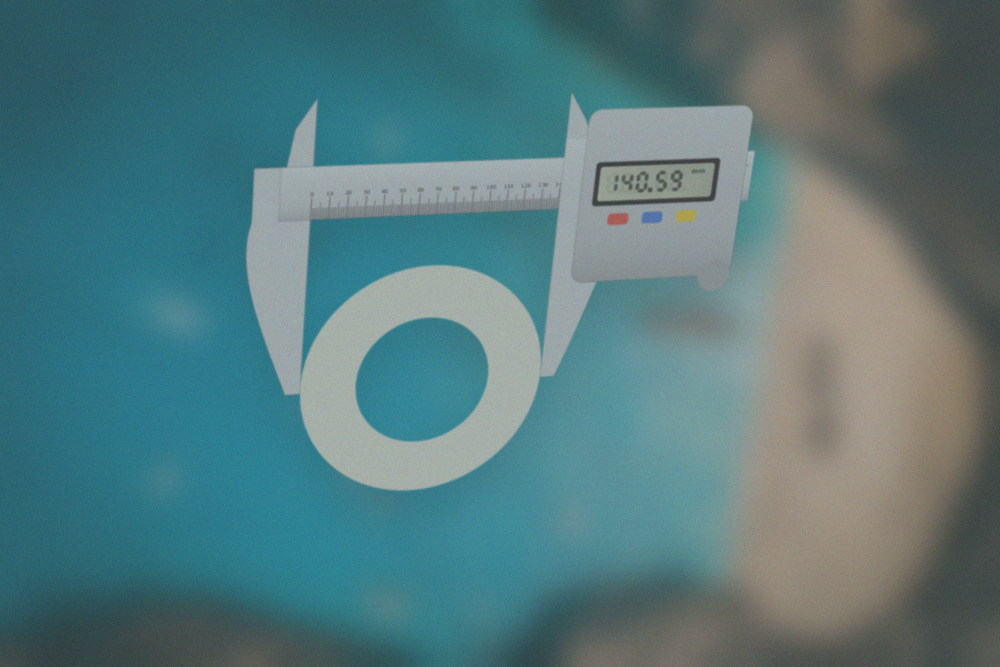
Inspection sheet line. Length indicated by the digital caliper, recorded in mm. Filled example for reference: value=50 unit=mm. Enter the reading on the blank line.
value=140.59 unit=mm
